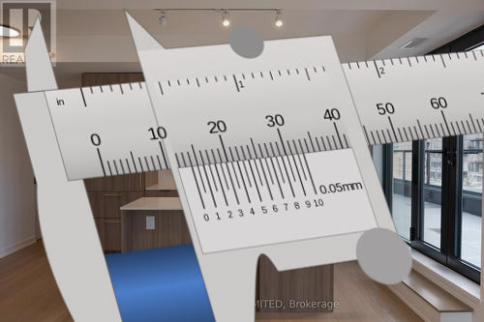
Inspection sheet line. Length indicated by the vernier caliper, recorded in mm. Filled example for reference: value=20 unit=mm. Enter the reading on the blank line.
value=14.0 unit=mm
